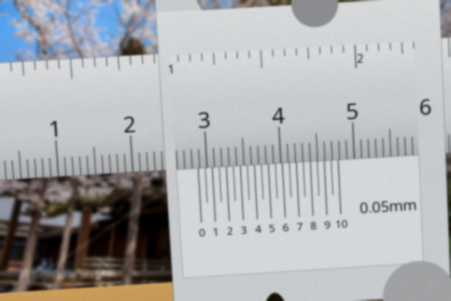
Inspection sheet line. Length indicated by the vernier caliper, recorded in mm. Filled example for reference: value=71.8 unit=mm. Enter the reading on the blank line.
value=28.8 unit=mm
